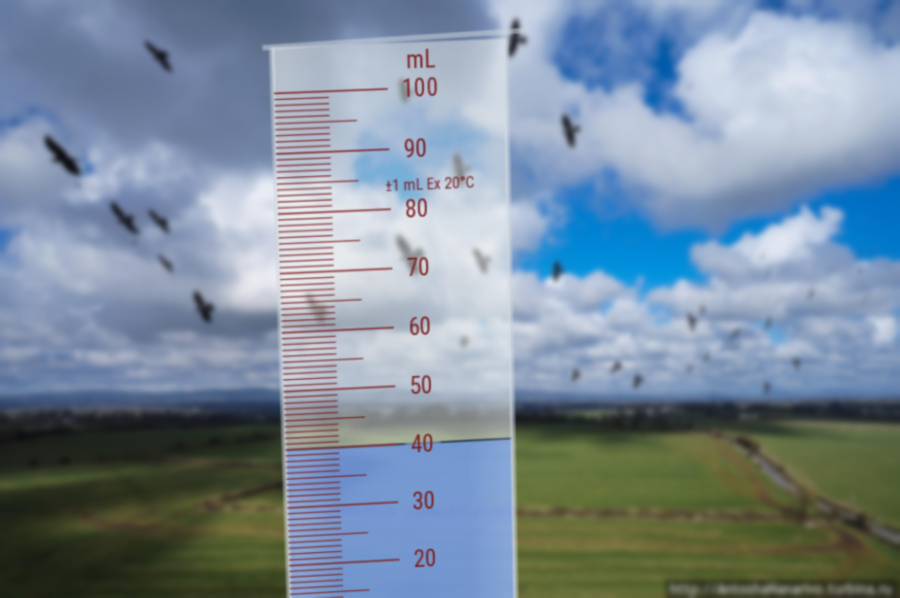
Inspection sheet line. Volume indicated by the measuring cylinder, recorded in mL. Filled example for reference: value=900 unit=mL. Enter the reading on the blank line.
value=40 unit=mL
